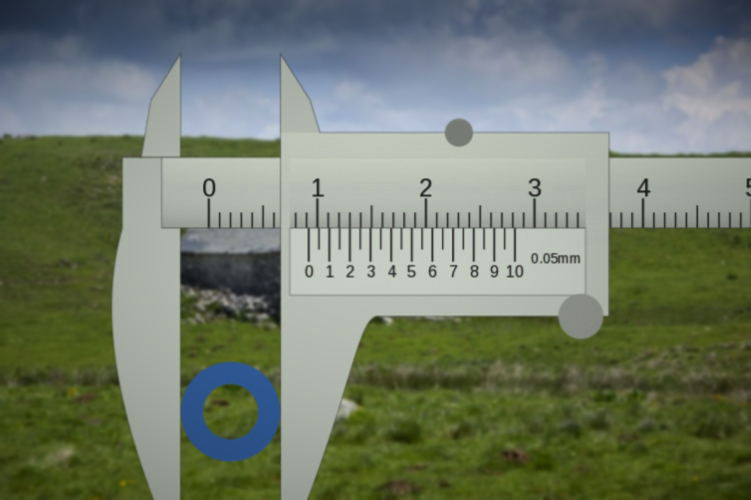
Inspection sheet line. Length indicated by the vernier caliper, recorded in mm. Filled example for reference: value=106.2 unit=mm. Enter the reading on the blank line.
value=9.2 unit=mm
